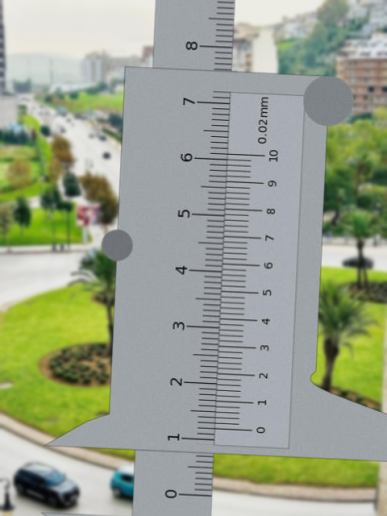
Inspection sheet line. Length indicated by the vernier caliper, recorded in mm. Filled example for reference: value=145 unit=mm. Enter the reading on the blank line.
value=12.0 unit=mm
